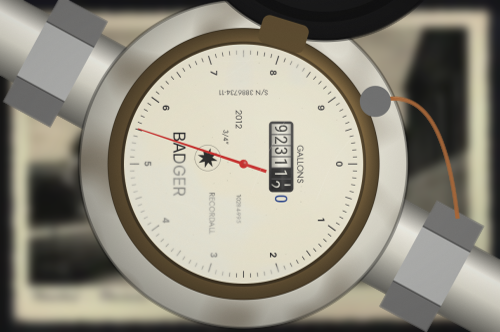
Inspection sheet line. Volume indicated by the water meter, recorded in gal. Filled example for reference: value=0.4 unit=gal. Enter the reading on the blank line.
value=9231115.5 unit=gal
